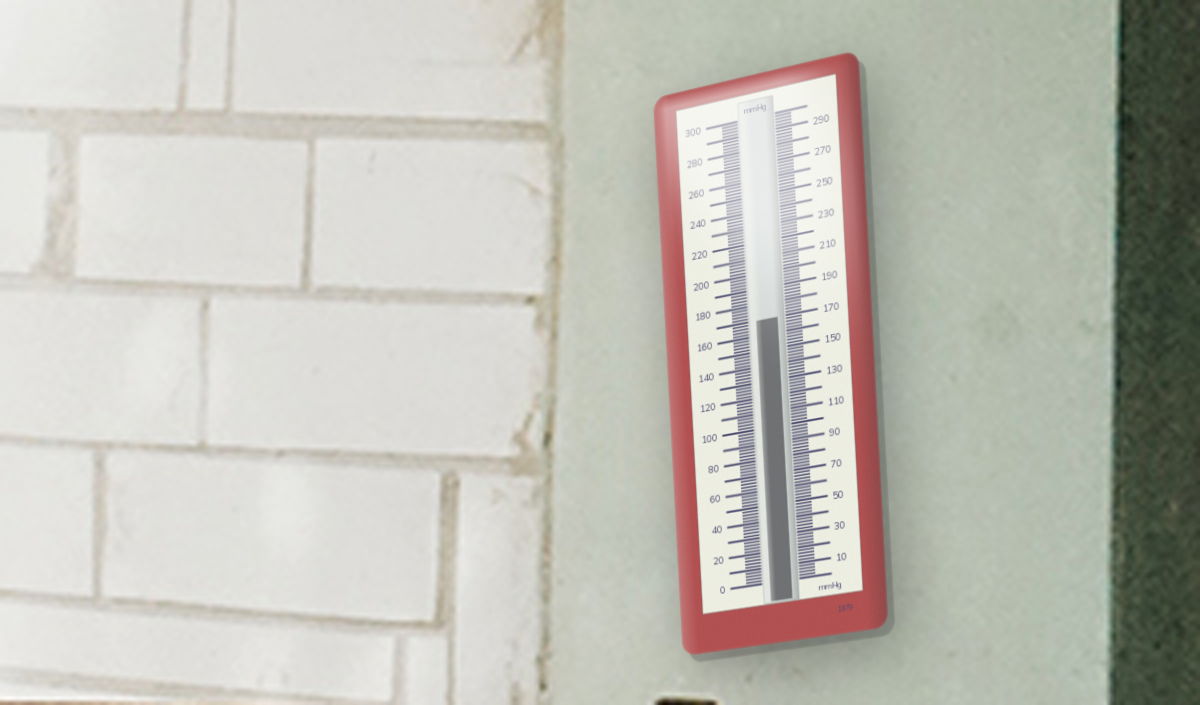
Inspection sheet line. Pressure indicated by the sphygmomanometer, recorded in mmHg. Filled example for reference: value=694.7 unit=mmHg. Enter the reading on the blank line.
value=170 unit=mmHg
